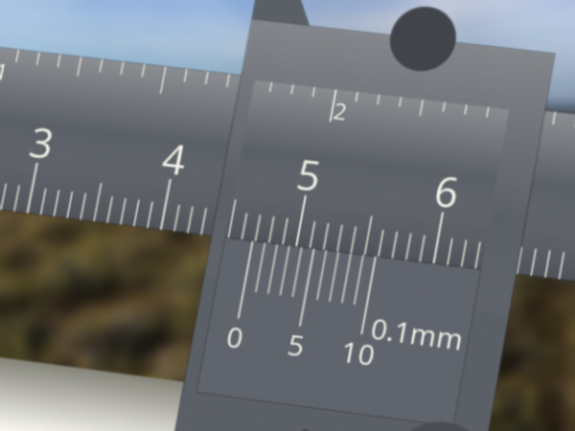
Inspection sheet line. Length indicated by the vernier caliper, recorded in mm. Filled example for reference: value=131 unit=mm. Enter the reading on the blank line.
value=46.8 unit=mm
